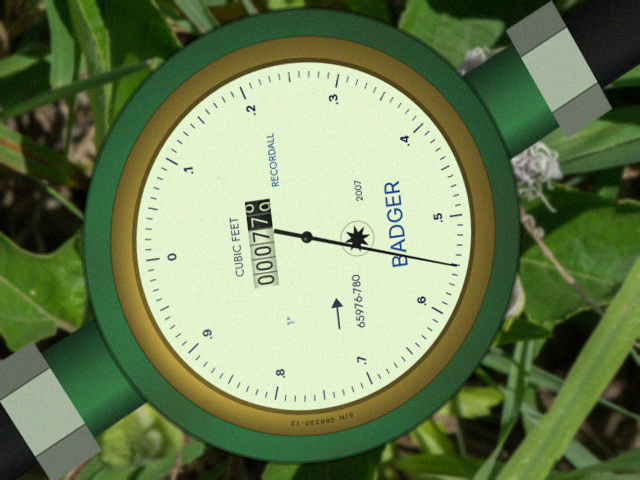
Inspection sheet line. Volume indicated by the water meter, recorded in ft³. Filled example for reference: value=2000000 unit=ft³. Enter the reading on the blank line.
value=778.55 unit=ft³
